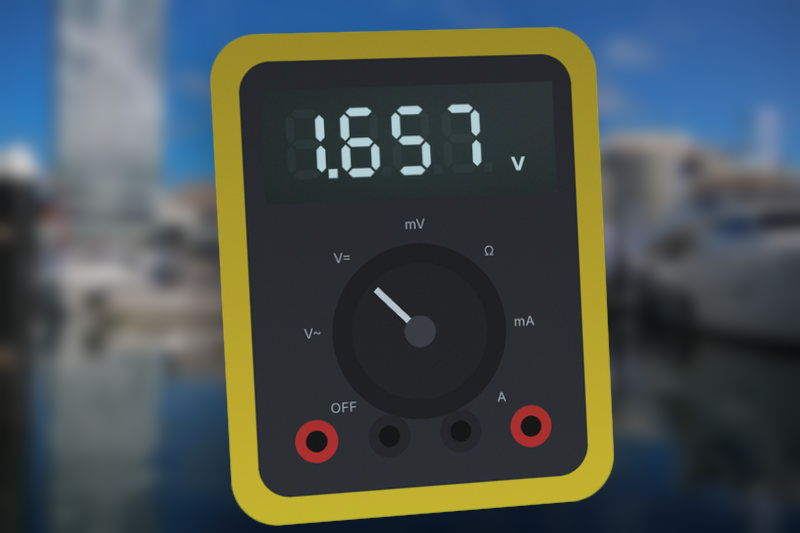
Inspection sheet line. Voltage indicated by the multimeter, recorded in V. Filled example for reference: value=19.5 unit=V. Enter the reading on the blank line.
value=1.657 unit=V
